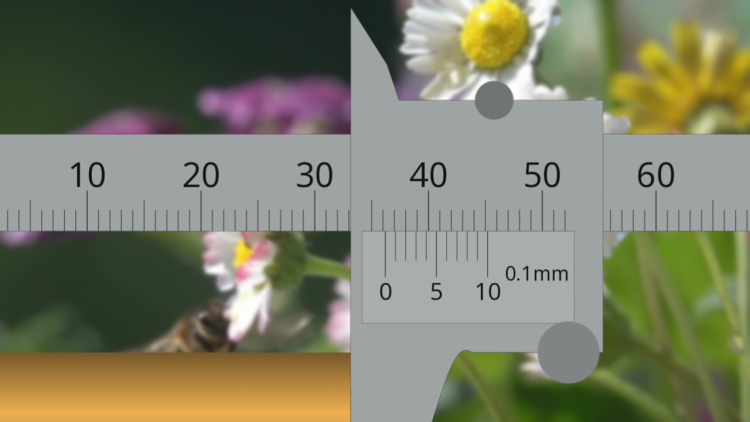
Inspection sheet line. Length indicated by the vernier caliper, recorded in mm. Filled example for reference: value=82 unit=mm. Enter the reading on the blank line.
value=36.2 unit=mm
